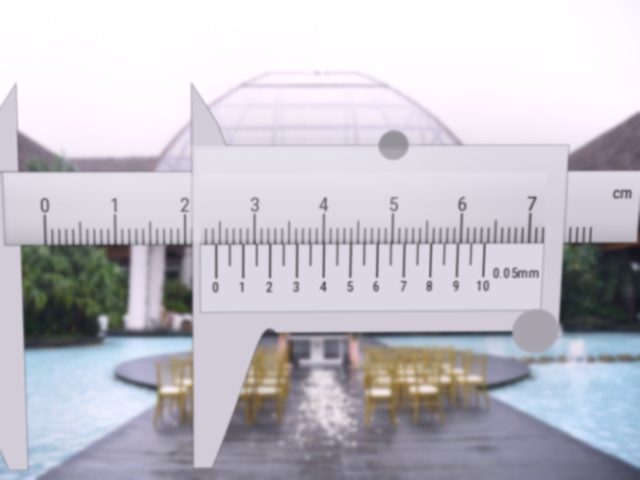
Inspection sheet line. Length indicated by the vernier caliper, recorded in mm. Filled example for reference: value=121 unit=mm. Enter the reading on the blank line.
value=24.5 unit=mm
